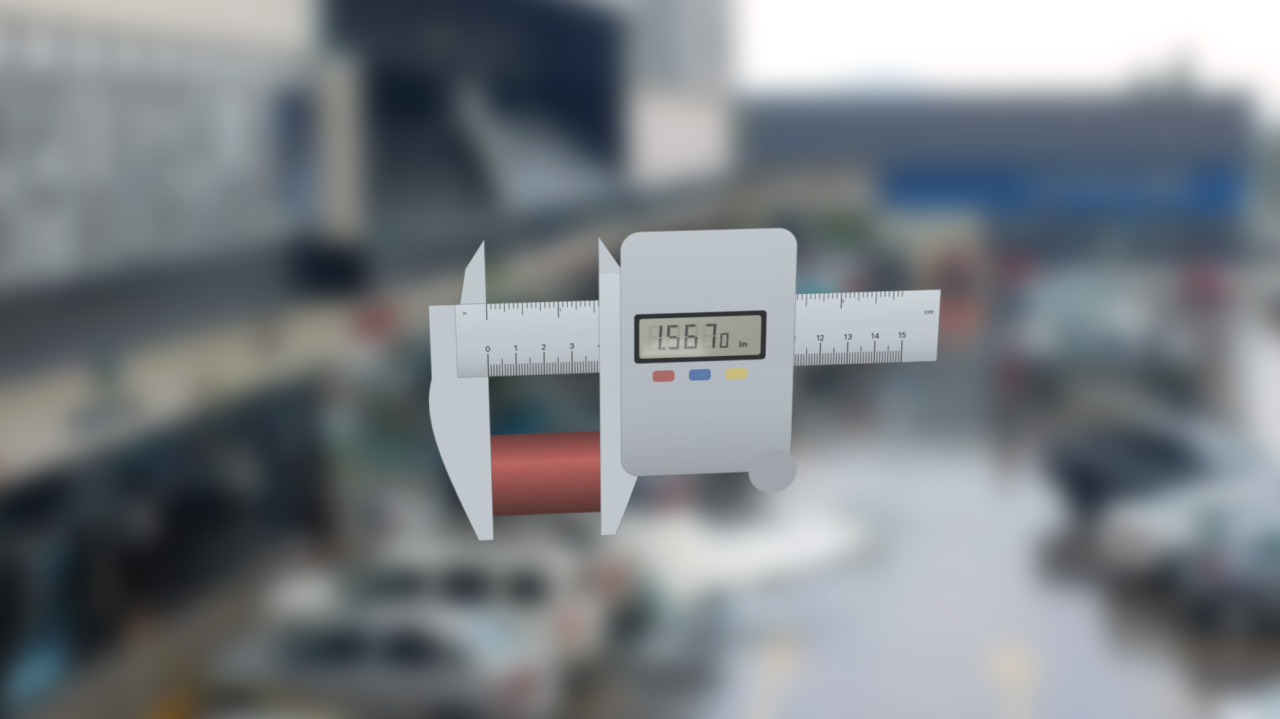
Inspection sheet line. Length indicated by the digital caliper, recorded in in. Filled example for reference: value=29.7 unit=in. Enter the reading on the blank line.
value=1.5670 unit=in
